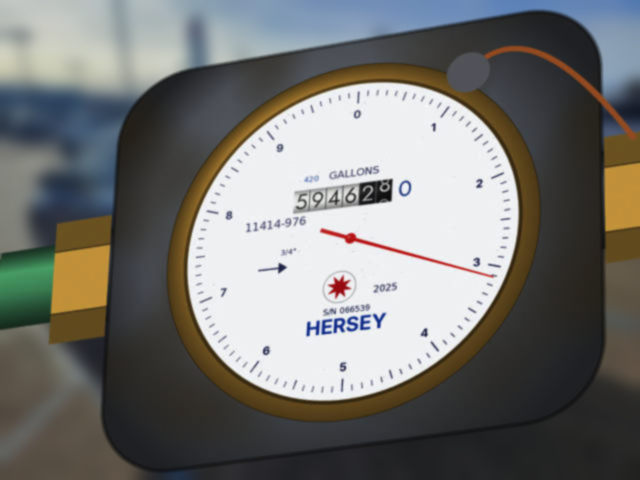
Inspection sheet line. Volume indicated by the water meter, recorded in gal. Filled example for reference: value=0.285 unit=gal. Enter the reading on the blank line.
value=5946283.1 unit=gal
